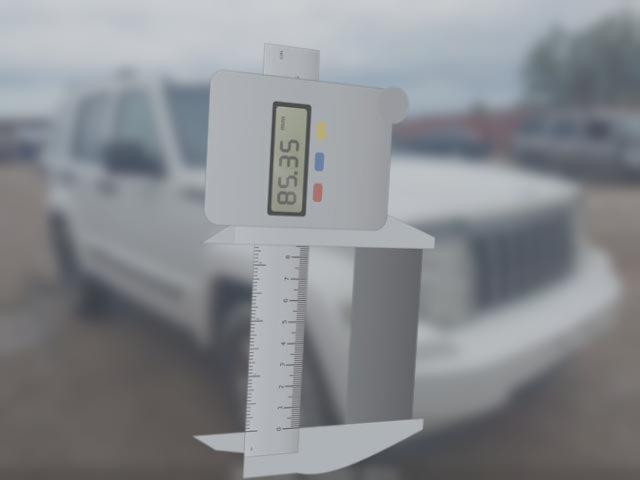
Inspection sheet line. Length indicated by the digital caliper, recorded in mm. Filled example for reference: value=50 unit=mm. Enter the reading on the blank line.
value=85.35 unit=mm
